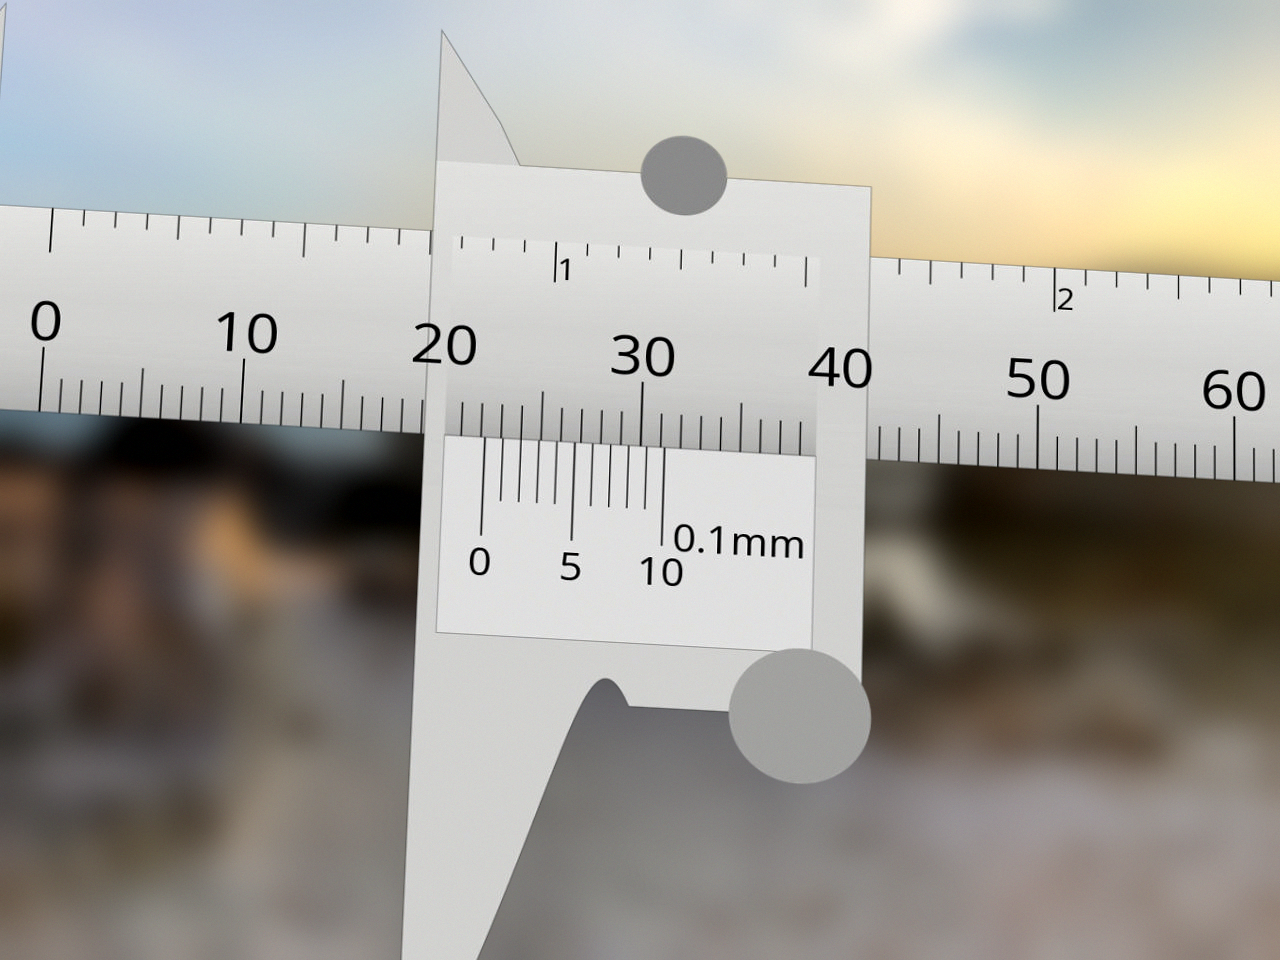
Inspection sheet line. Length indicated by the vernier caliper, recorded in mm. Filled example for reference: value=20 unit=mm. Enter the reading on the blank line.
value=22.2 unit=mm
